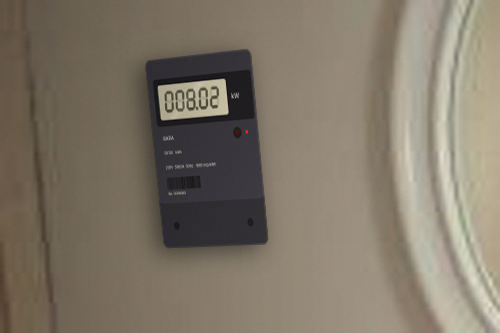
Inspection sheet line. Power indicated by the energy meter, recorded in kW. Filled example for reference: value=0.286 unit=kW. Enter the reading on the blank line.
value=8.02 unit=kW
